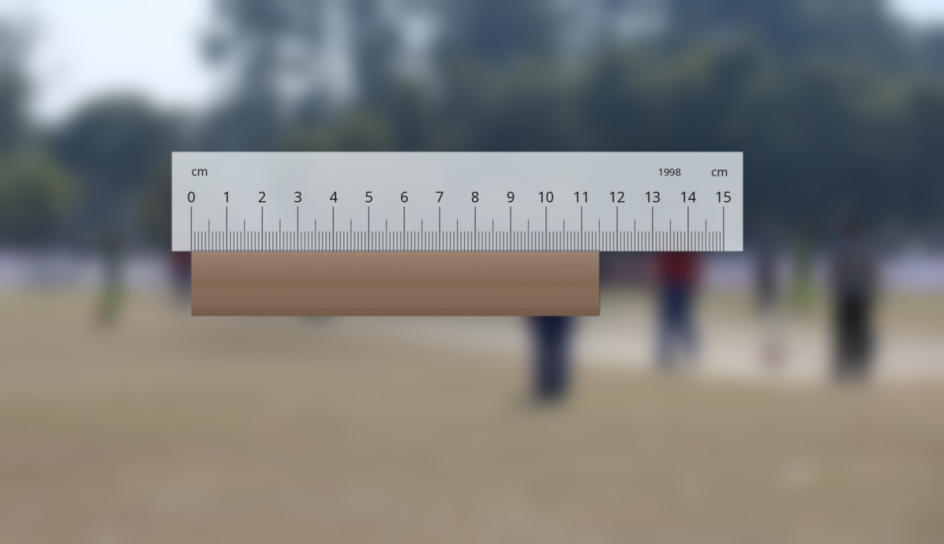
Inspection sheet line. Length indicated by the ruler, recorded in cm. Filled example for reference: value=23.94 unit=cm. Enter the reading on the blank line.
value=11.5 unit=cm
